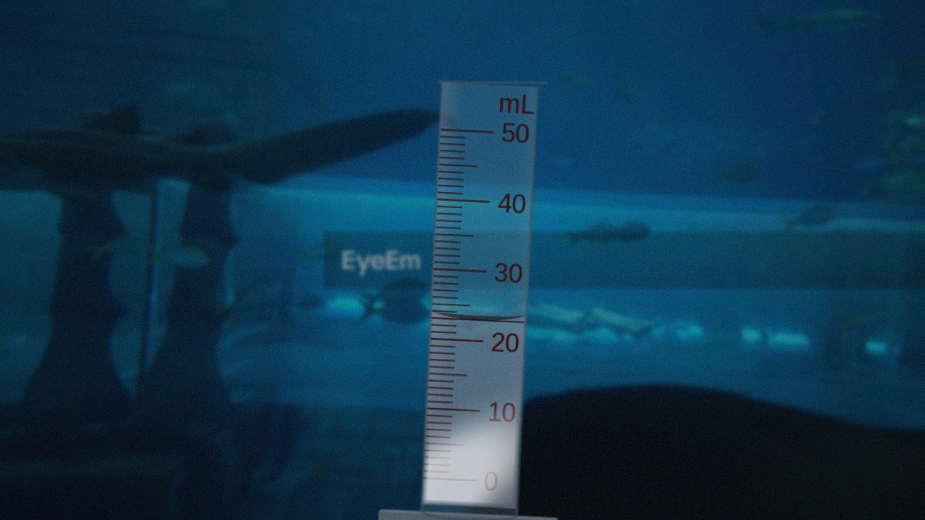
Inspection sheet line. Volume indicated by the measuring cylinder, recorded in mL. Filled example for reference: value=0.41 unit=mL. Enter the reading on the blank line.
value=23 unit=mL
